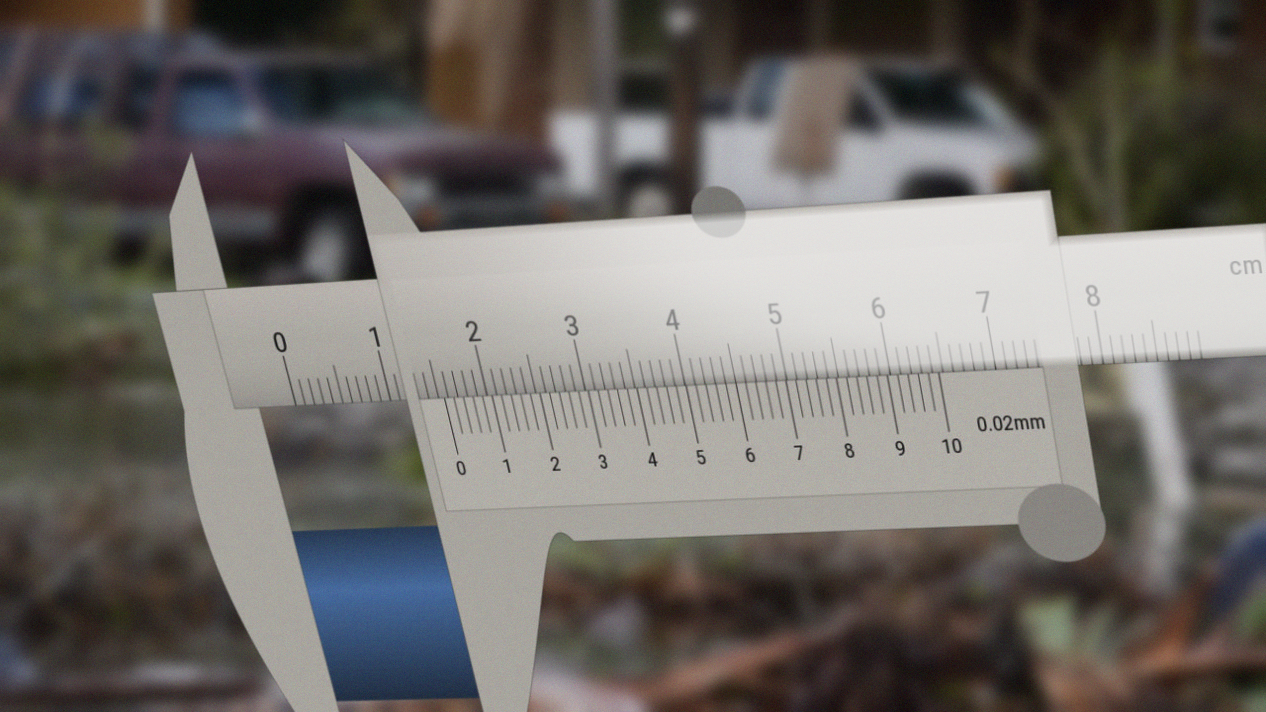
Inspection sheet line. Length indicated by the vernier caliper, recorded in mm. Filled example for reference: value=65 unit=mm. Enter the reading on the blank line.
value=15.6 unit=mm
